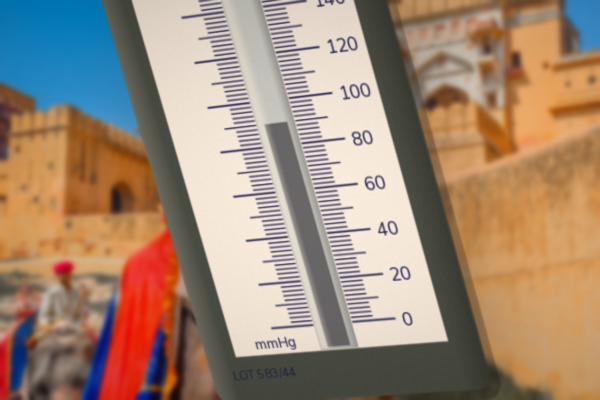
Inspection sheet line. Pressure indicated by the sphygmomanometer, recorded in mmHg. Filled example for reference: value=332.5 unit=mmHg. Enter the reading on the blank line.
value=90 unit=mmHg
